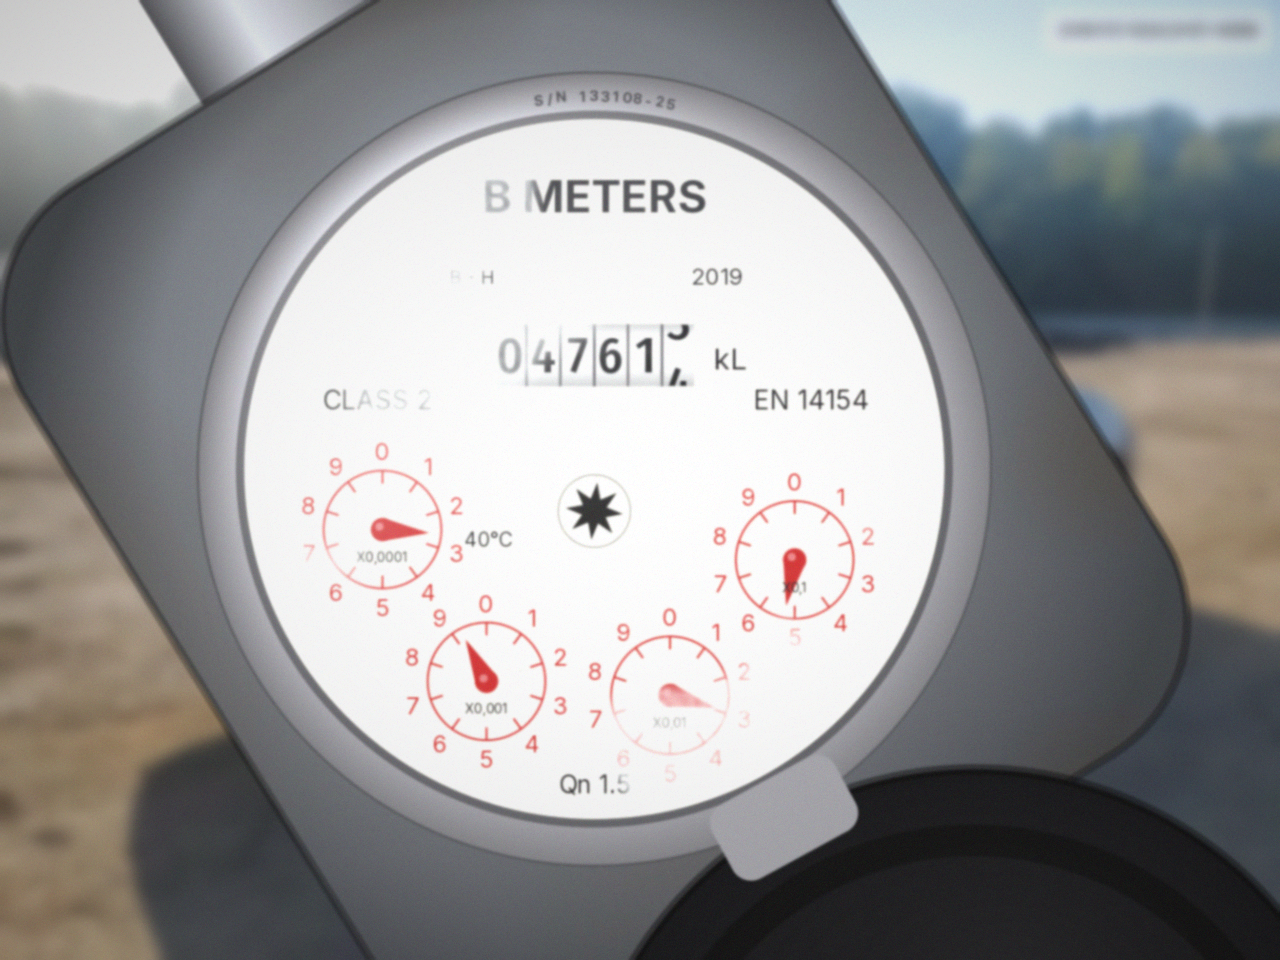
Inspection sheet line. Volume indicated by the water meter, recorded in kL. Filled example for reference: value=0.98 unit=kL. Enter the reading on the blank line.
value=47613.5292 unit=kL
